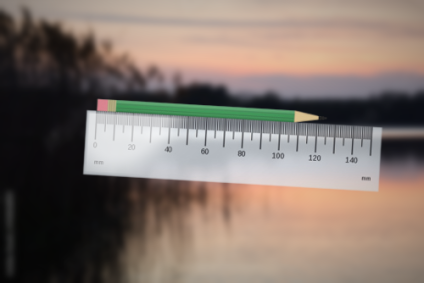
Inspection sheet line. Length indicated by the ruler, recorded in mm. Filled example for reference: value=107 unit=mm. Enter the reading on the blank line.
value=125 unit=mm
